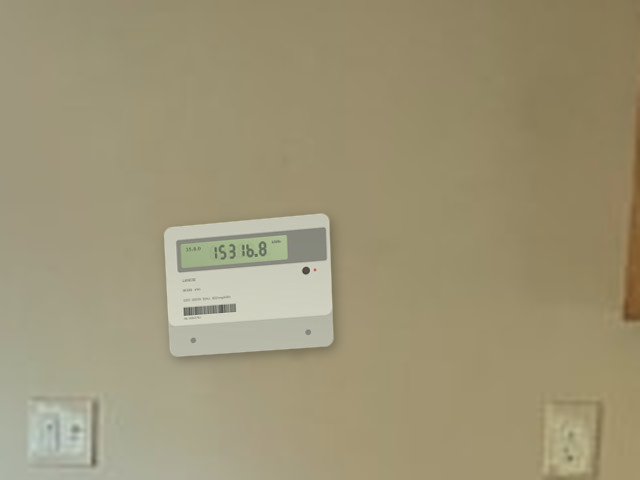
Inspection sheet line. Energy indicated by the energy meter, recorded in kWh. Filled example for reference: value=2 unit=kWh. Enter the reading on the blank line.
value=15316.8 unit=kWh
